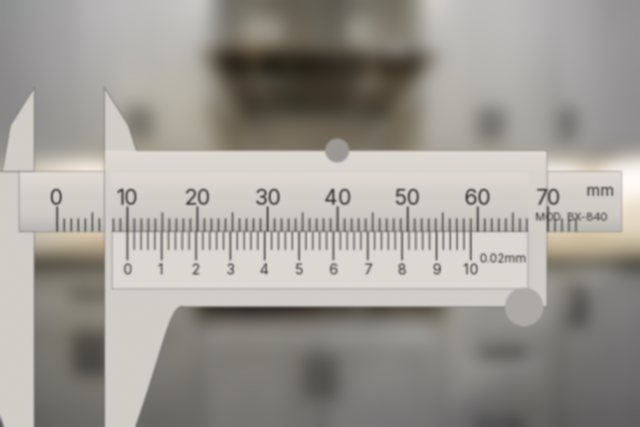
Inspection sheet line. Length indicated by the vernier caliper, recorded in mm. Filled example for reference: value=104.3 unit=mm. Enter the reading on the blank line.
value=10.0 unit=mm
